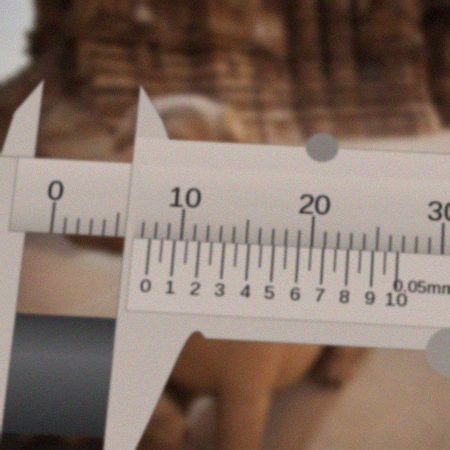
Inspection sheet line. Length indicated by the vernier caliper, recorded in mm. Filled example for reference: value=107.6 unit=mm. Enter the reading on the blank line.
value=7.6 unit=mm
